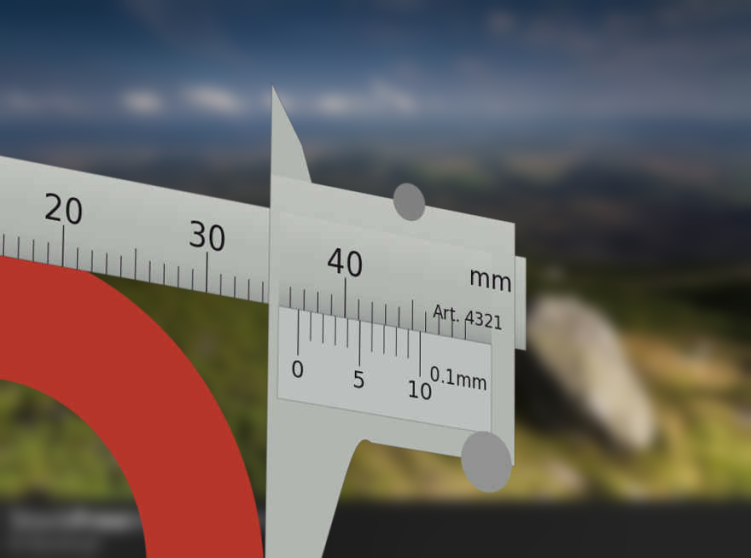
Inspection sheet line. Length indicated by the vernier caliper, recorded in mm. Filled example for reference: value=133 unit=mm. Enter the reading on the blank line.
value=36.6 unit=mm
